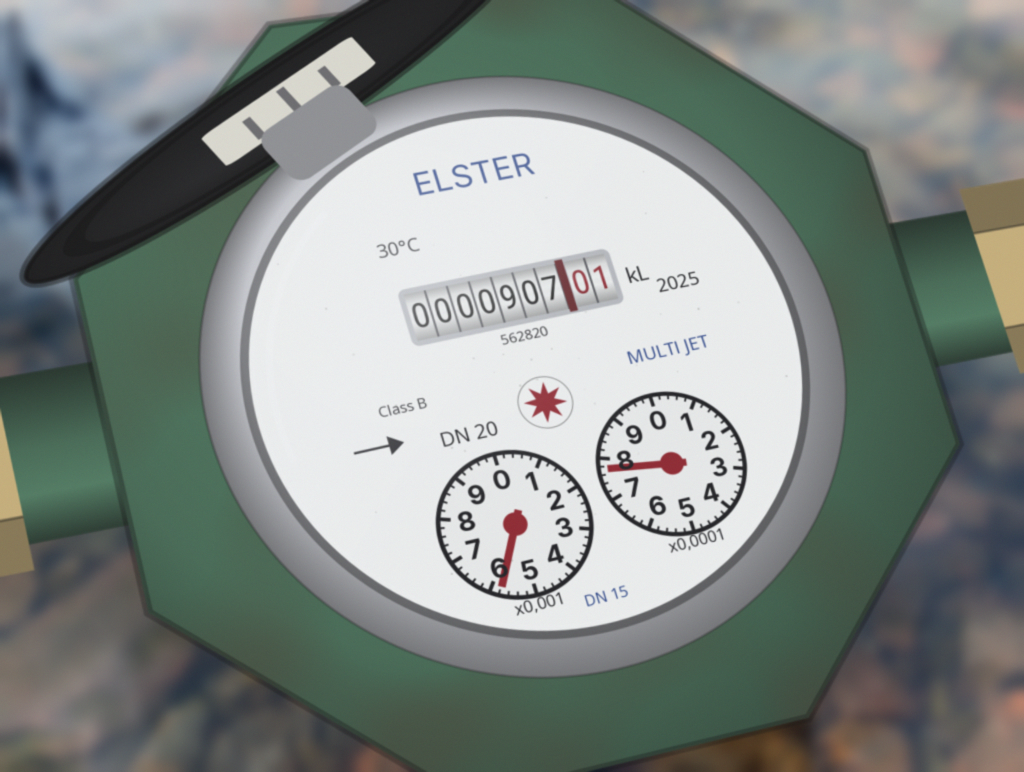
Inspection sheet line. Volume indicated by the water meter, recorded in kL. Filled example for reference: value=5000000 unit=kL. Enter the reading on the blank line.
value=907.0157 unit=kL
